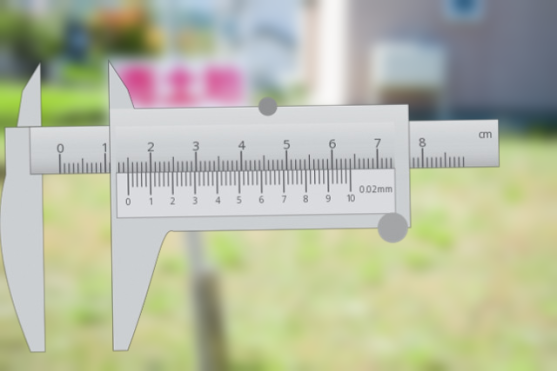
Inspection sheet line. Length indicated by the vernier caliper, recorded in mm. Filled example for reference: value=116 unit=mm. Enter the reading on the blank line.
value=15.0 unit=mm
